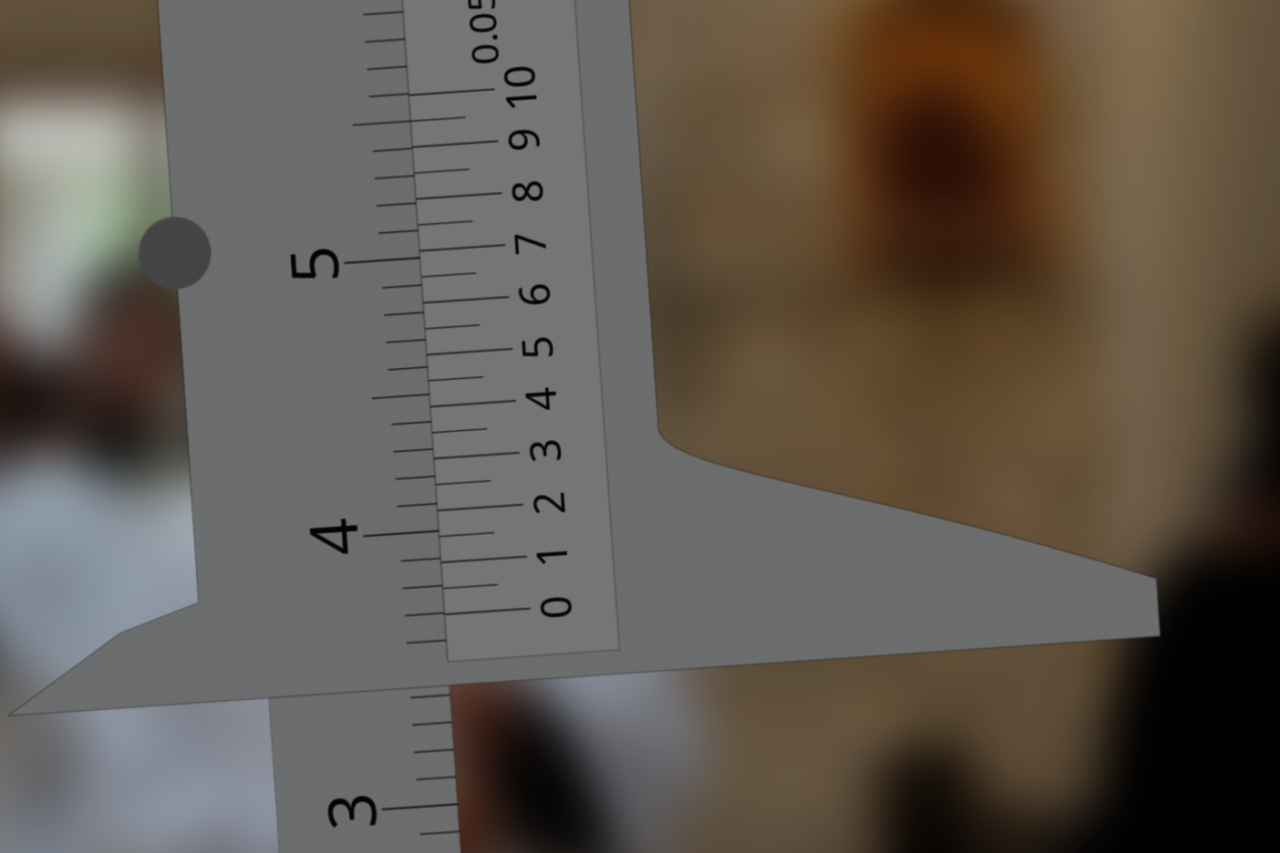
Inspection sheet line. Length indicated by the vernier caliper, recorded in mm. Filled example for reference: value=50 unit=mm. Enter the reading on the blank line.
value=36.95 unit=mm
